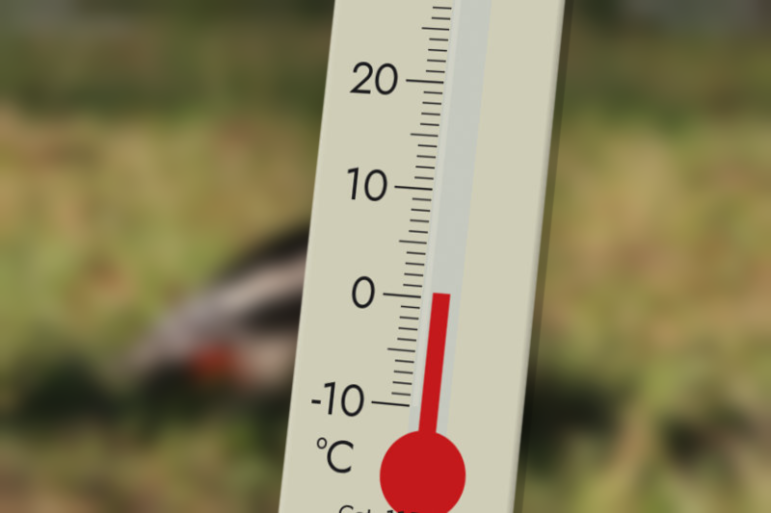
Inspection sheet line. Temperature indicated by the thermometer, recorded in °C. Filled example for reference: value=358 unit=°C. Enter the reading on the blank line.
value=0.5 unit=°C
